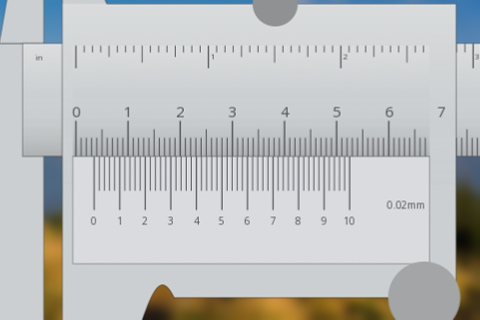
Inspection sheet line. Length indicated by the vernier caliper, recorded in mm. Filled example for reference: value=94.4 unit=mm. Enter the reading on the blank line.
value=3.5 unit=mm
